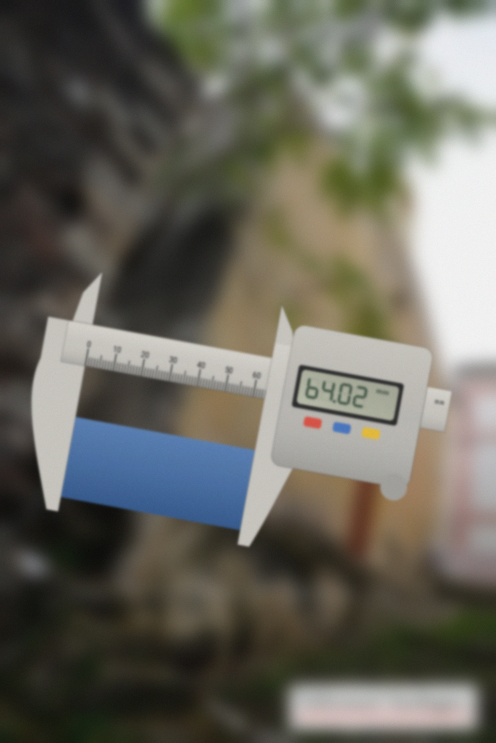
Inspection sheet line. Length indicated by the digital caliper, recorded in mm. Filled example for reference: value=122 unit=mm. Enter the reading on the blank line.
value=64.02 unit=mm
